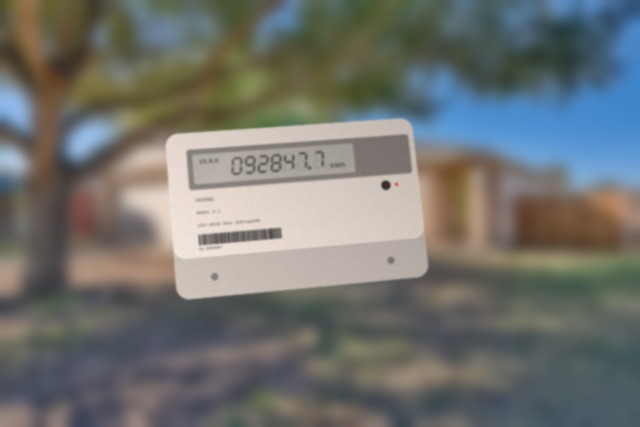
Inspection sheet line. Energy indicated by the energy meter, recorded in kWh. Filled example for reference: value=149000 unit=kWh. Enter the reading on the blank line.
value=92847.7 unit=kWh
